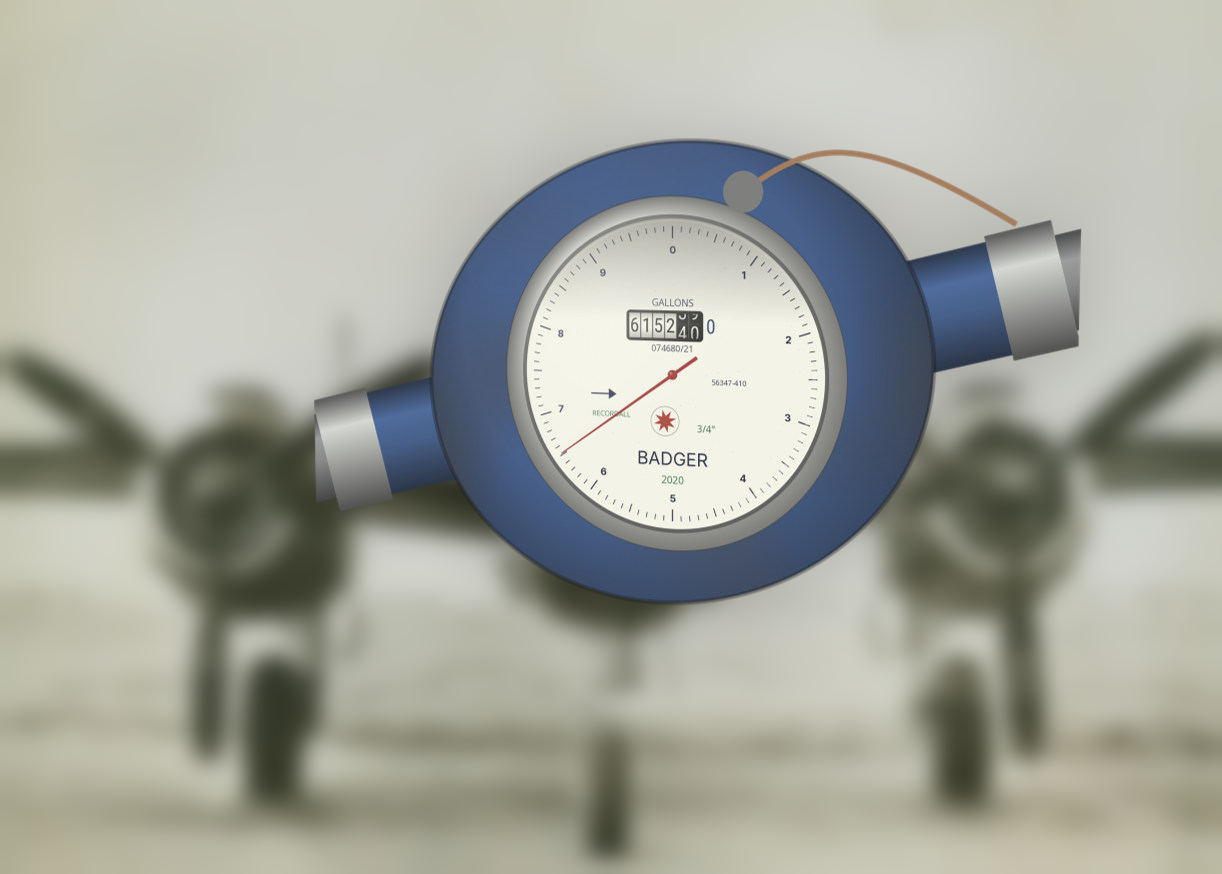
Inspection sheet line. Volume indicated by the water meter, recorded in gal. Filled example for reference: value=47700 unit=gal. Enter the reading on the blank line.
value=6152396.5 unit=gal
